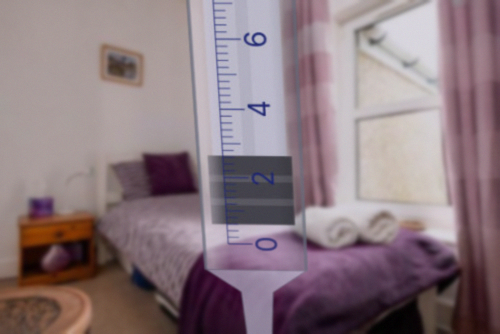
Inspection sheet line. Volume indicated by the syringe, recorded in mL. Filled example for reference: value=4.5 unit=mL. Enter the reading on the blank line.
value=0.6 unit=mL
